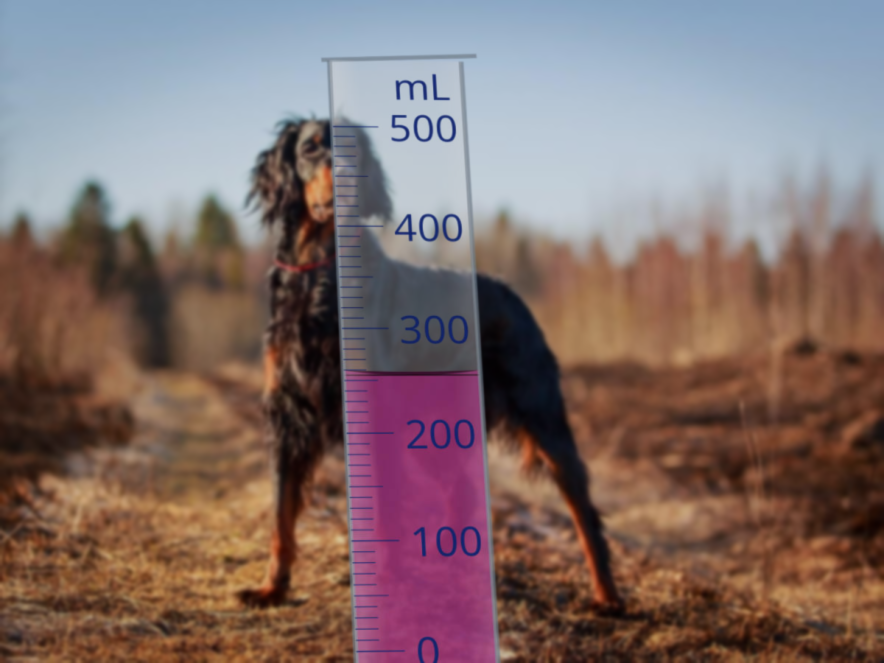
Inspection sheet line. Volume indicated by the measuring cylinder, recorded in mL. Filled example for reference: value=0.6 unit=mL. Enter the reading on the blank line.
value=255 unit=mL
